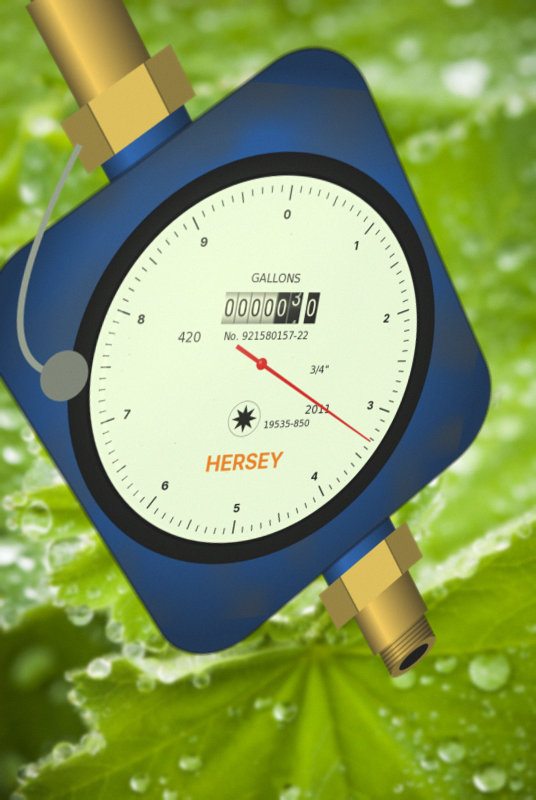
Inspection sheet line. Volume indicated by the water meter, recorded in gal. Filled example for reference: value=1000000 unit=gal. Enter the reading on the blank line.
value=33.3 unit=gal
